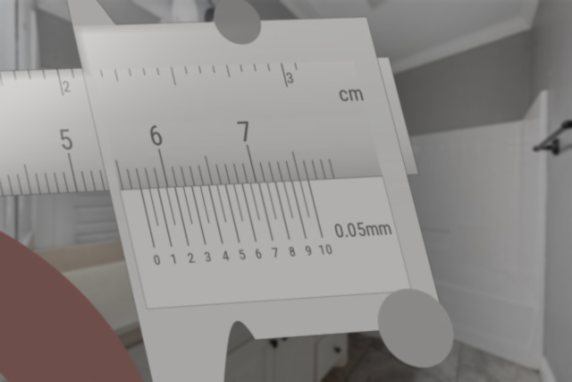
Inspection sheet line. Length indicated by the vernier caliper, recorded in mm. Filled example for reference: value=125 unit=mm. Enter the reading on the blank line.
value=57.0 unit=mm
